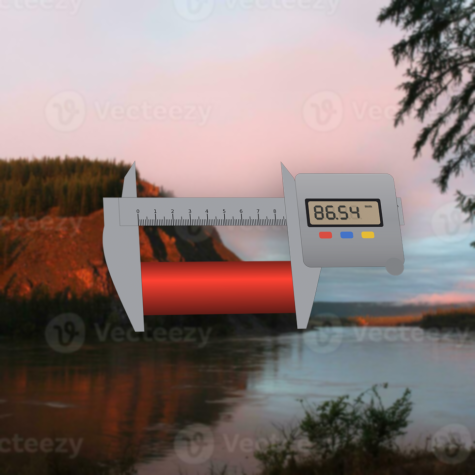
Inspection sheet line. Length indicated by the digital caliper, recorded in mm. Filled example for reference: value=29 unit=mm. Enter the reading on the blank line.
value=86.54 unit=mm
